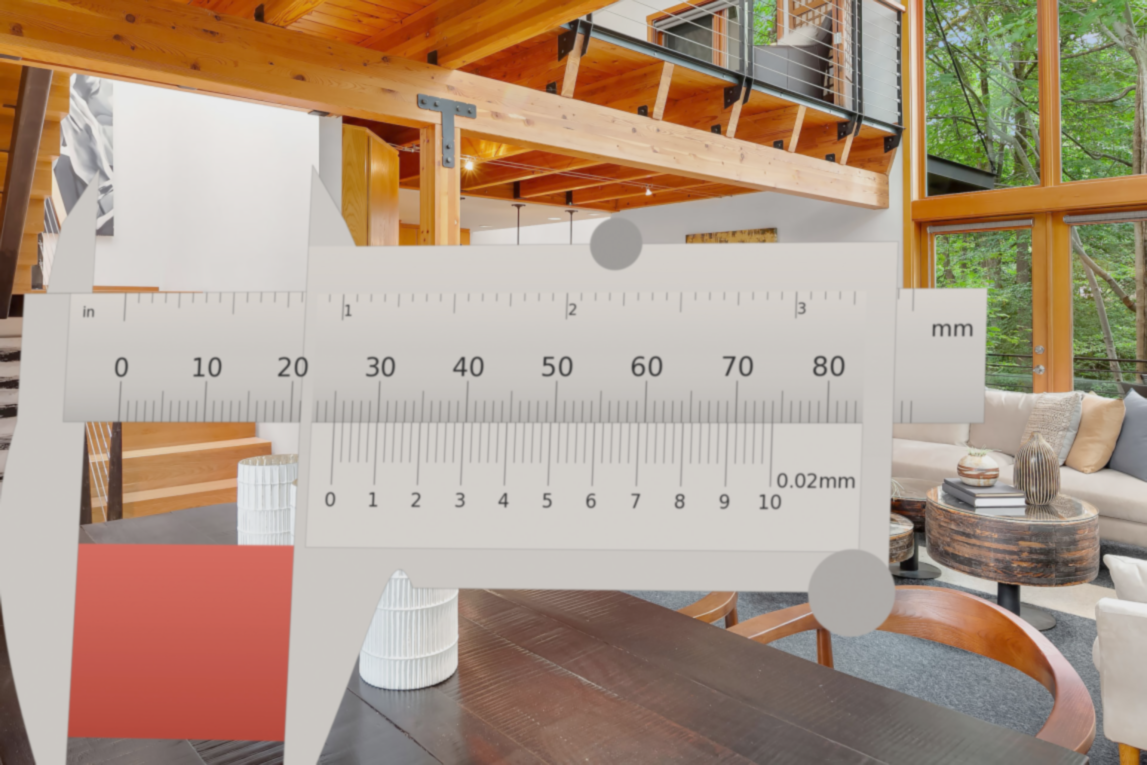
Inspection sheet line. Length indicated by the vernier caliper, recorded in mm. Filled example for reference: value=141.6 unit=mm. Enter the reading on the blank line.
value=25.0 unit=mm
